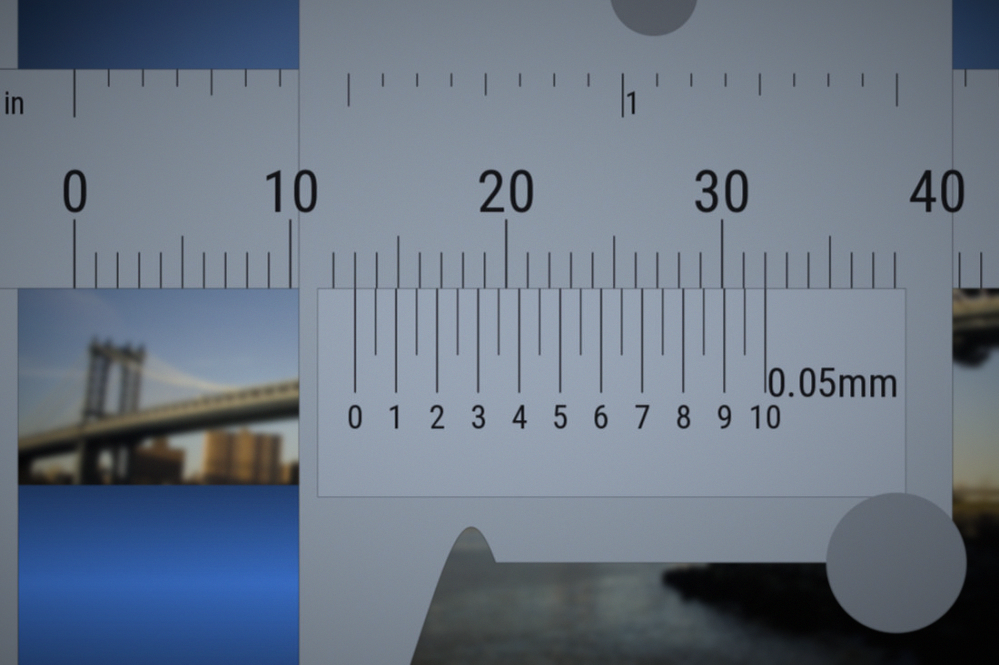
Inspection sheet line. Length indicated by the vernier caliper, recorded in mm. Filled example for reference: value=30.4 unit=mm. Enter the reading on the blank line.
value=13.00 unit=mm
